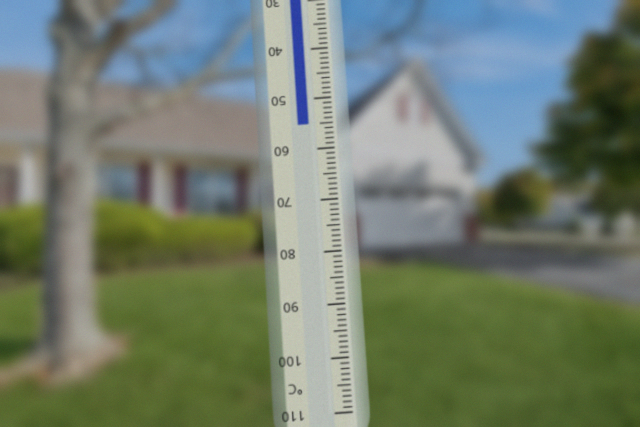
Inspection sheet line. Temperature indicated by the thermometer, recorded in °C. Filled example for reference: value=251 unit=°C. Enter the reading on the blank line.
value=55 unit=°C
